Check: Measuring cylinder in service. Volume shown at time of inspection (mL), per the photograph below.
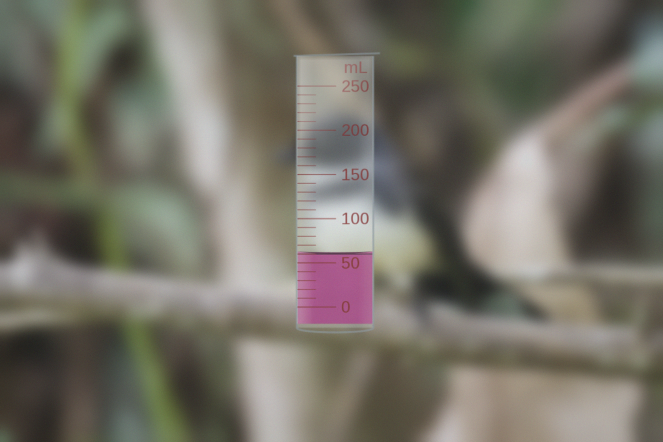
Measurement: 60 mL
